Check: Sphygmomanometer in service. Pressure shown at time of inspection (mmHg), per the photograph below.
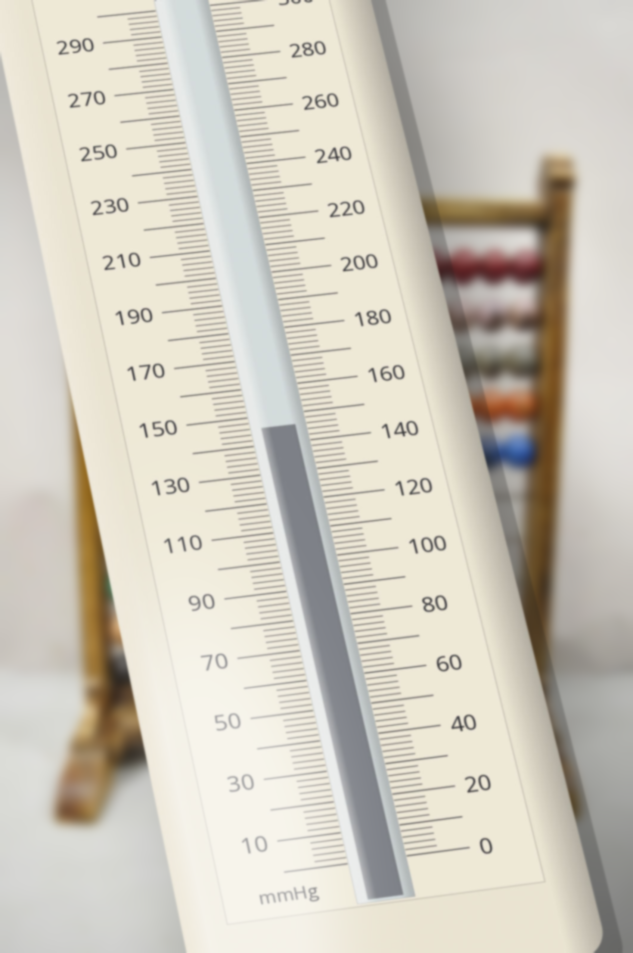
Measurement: 146 mmHg
